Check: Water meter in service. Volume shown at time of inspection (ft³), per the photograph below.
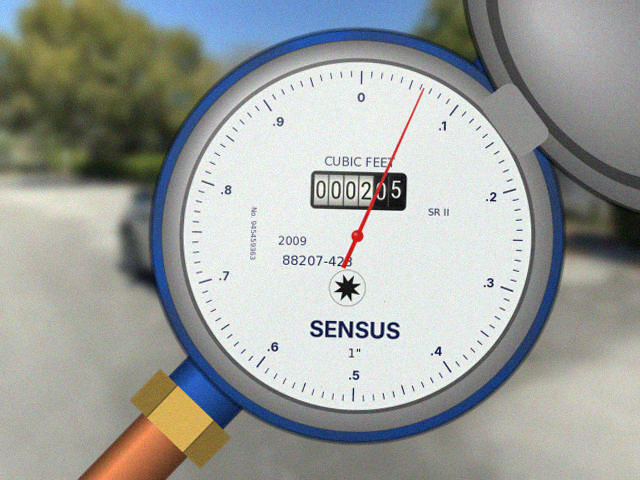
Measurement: 205.06 ft³
